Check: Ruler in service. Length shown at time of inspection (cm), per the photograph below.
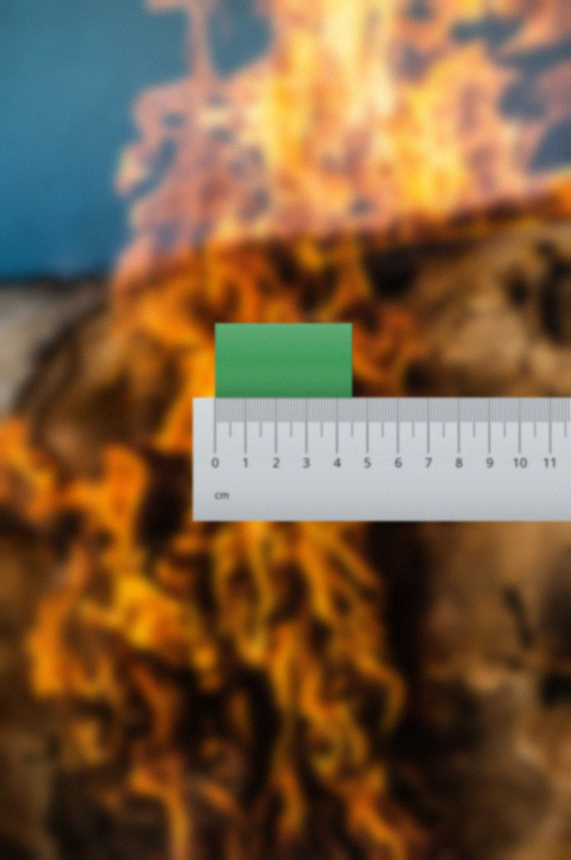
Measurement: 4.5 cm
